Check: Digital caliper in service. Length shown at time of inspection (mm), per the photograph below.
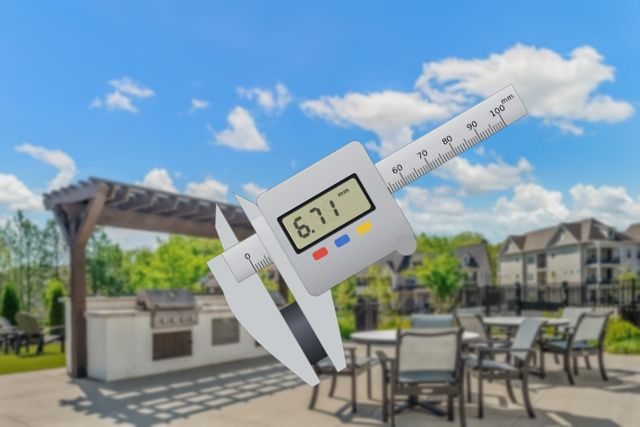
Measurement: 6.71 mm
